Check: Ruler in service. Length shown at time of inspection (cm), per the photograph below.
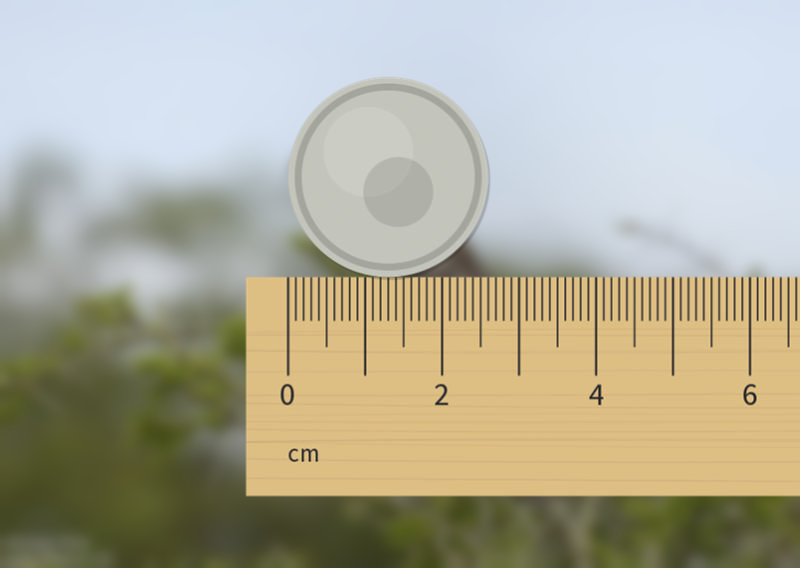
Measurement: 2.6 cm
